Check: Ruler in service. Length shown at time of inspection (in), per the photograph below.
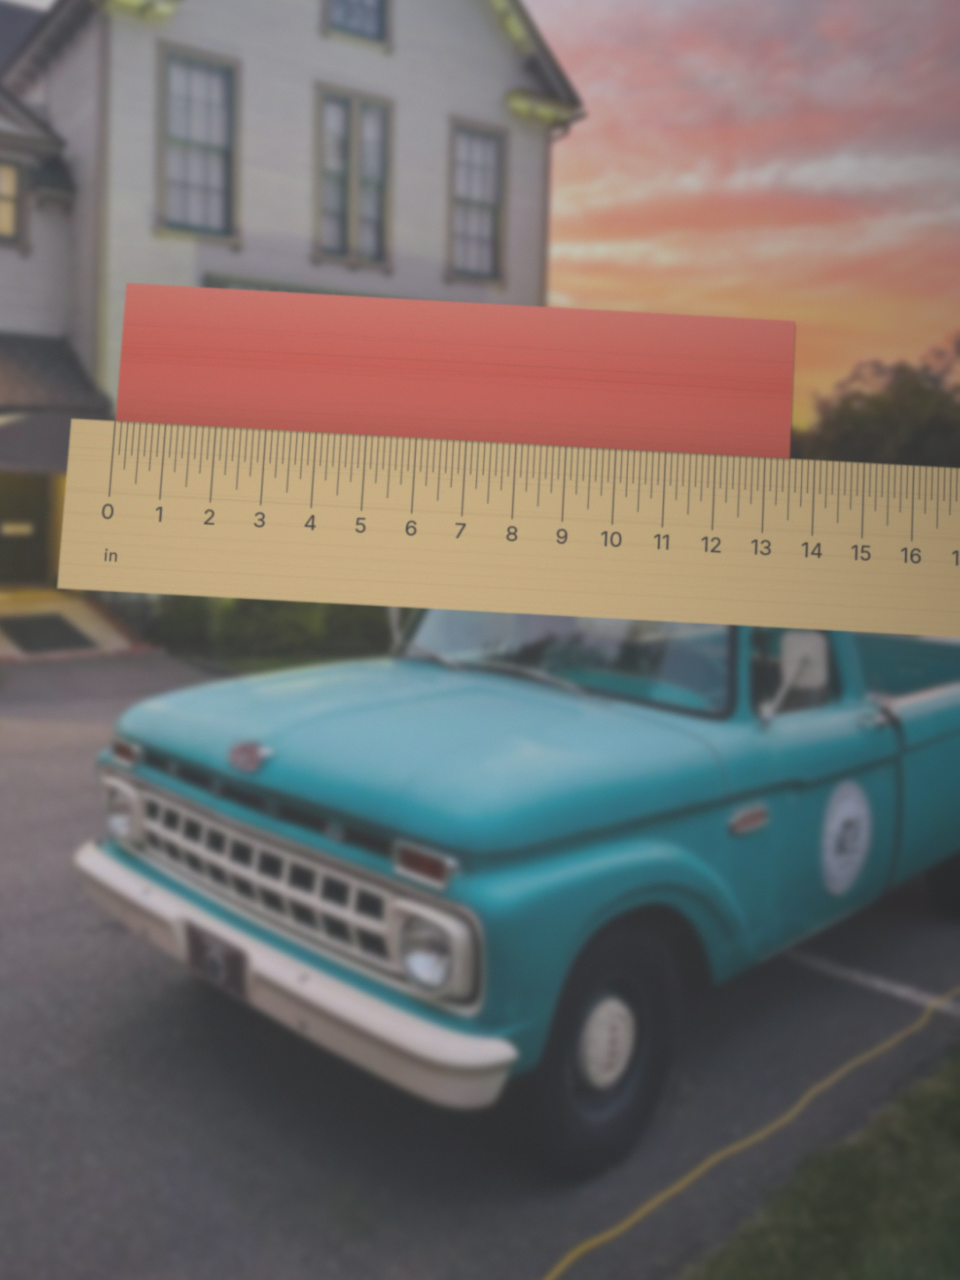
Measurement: 13.5 in
